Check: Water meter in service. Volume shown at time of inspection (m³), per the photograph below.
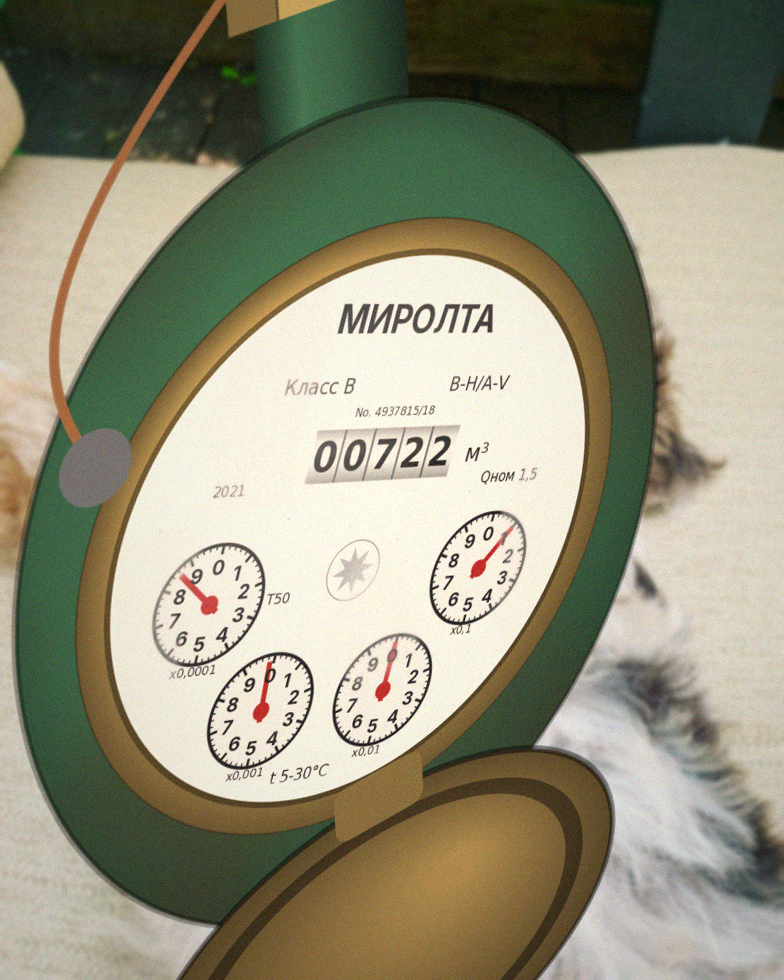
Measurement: 722.0998 m³
